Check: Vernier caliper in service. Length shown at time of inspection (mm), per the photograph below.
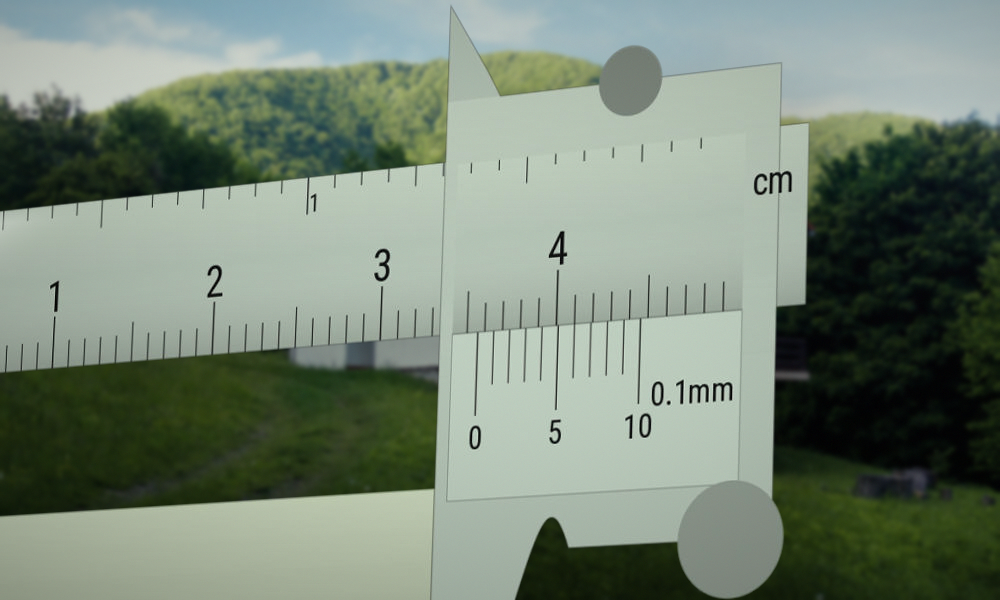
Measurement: 35.6 mm
